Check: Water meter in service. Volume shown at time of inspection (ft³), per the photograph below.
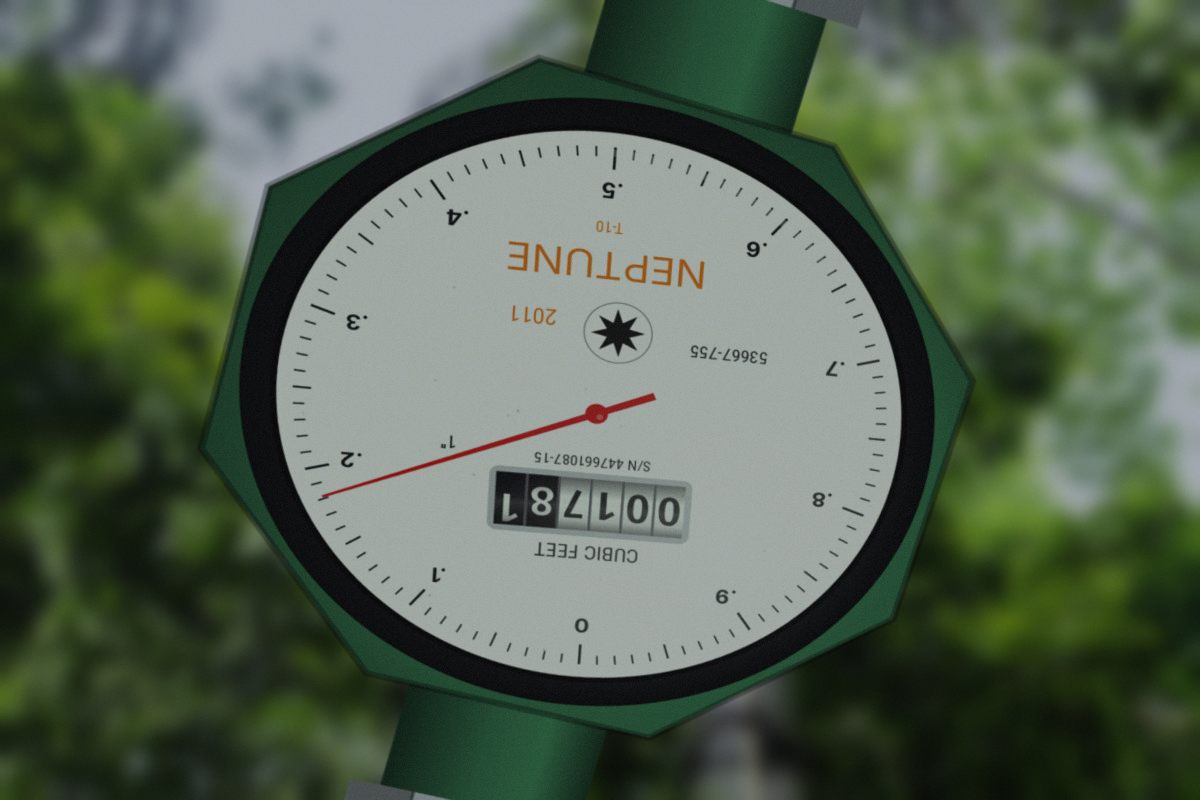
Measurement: 1781.18 ft³
